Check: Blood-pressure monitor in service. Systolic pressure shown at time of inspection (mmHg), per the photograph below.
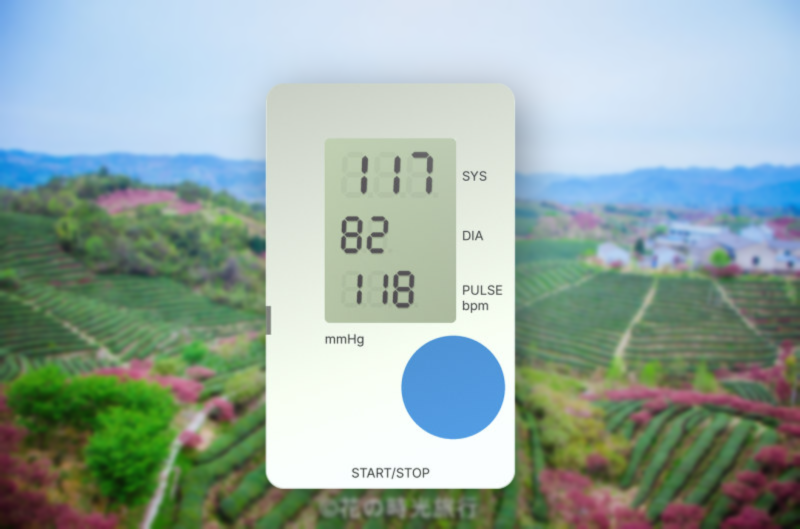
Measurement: 117 mmHg
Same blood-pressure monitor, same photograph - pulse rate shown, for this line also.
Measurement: 118 bpm
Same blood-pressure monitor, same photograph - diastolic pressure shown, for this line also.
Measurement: 82 mmHg
